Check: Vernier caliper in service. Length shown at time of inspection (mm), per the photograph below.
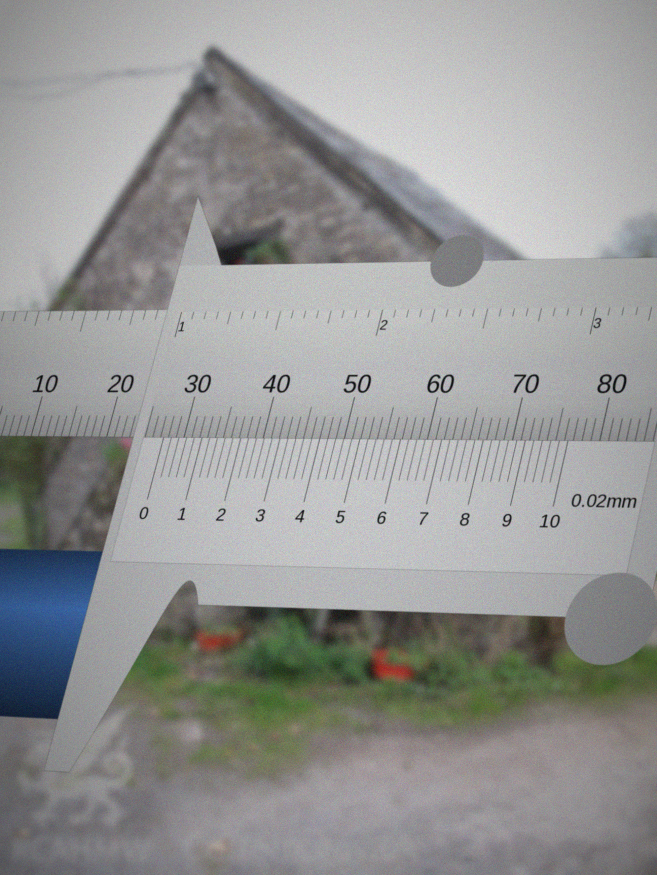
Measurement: 27.4 mm
